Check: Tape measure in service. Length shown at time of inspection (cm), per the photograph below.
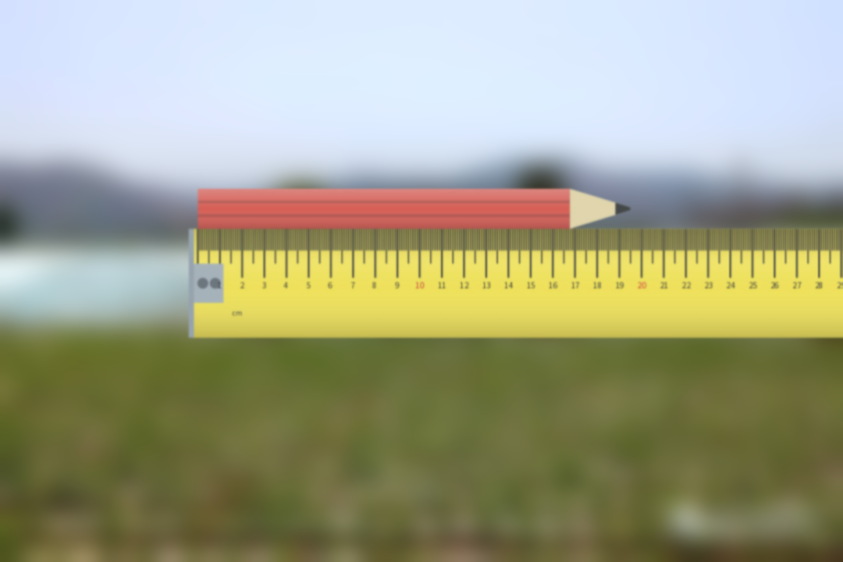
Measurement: 19.5 cm
